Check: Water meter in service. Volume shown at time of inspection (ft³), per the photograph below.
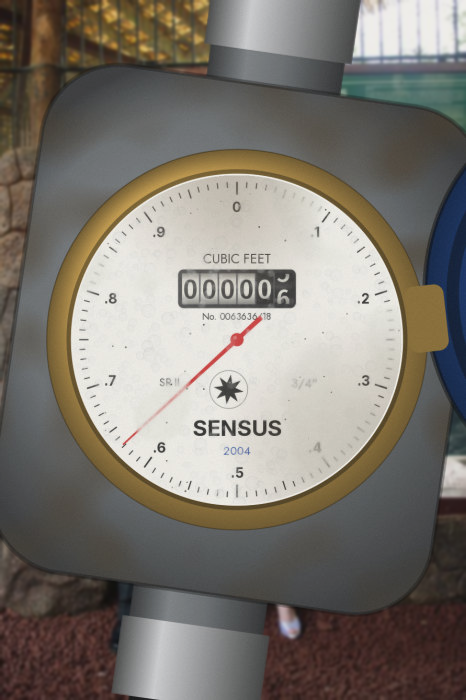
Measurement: 5.63 ft³
